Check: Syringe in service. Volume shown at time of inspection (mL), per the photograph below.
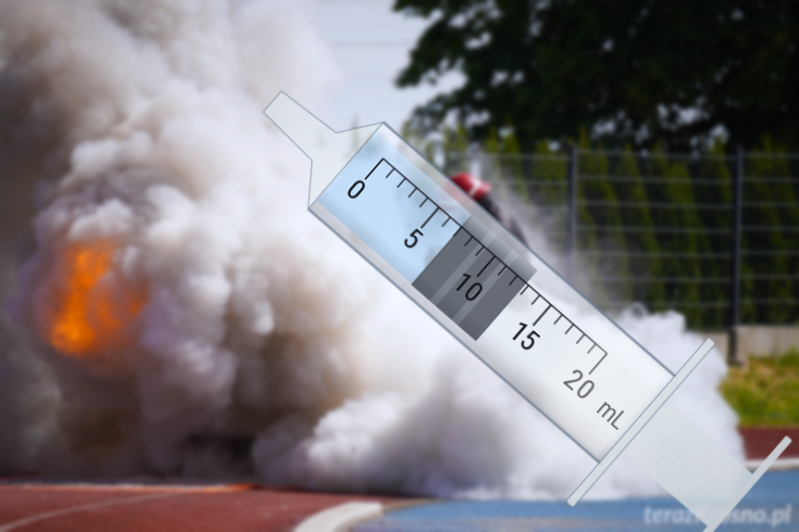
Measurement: 7 mL
